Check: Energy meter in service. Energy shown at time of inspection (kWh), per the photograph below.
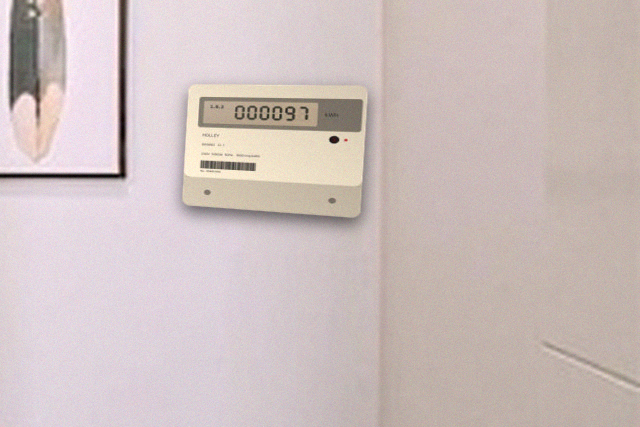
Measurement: 97 kWh
